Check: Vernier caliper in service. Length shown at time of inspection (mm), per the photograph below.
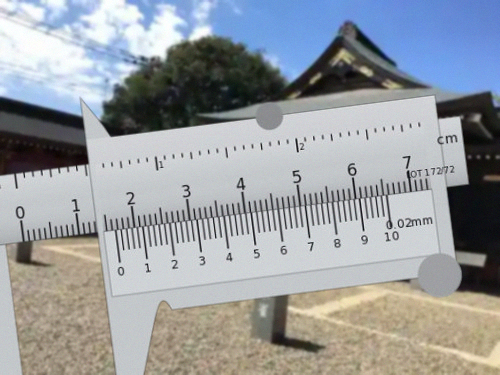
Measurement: 16.6 mm
